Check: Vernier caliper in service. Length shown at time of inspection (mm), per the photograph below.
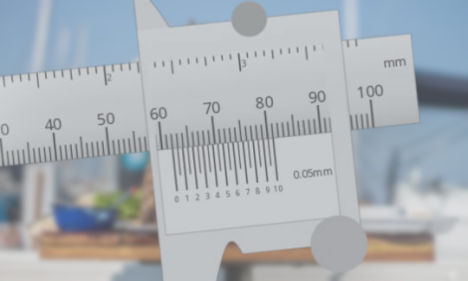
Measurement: 62.0 mm
